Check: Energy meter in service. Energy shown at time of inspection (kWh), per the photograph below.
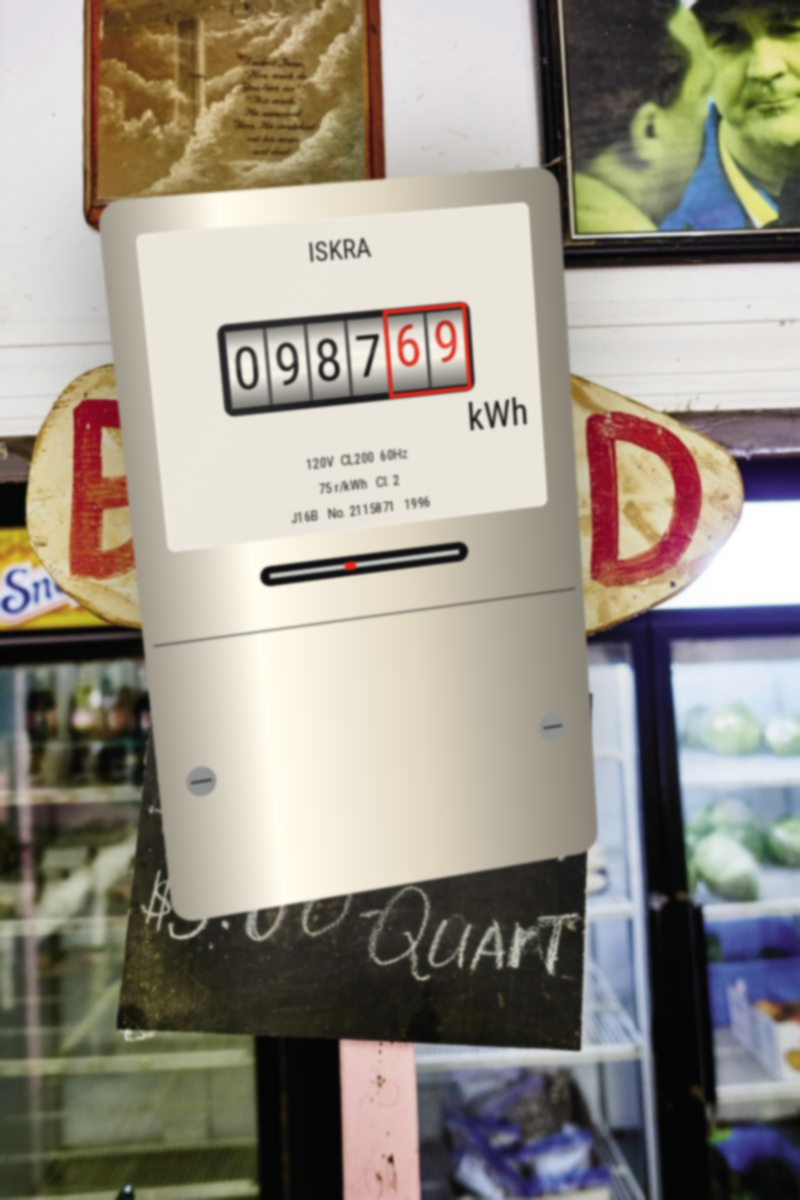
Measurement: 987.69 kWh
